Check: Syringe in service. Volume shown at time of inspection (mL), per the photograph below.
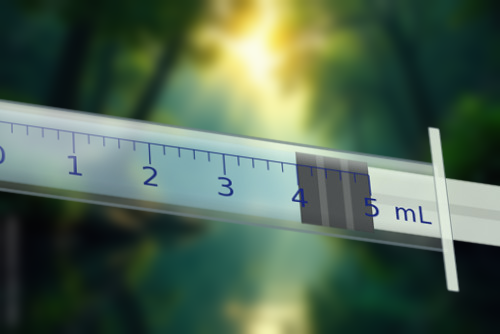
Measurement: 4 mL
